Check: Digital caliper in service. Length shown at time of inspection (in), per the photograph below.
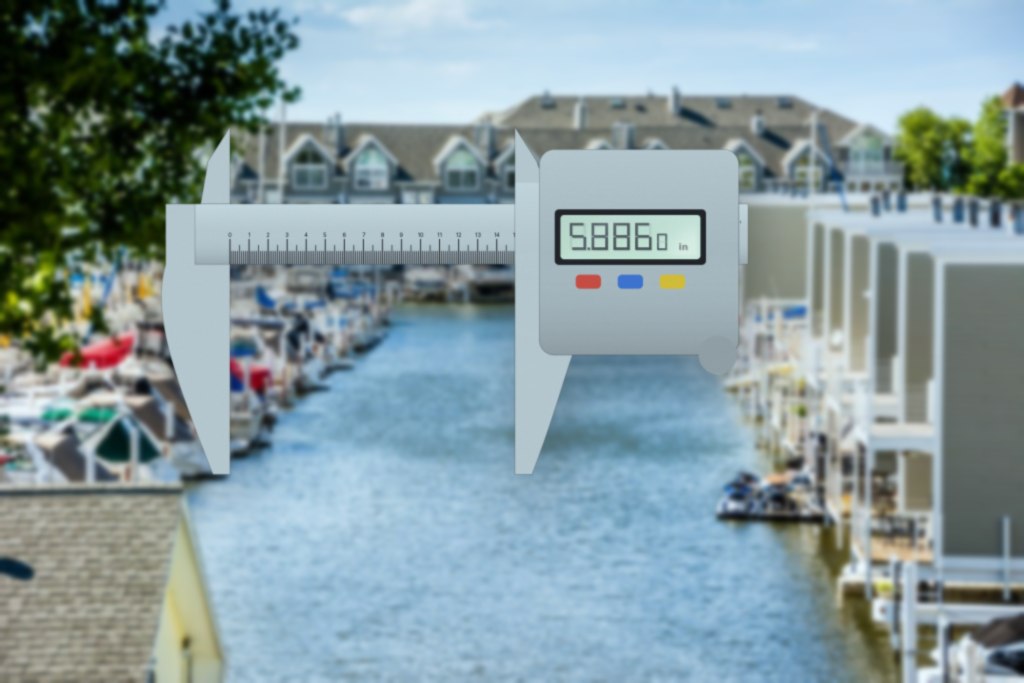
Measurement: 5.8860 in
